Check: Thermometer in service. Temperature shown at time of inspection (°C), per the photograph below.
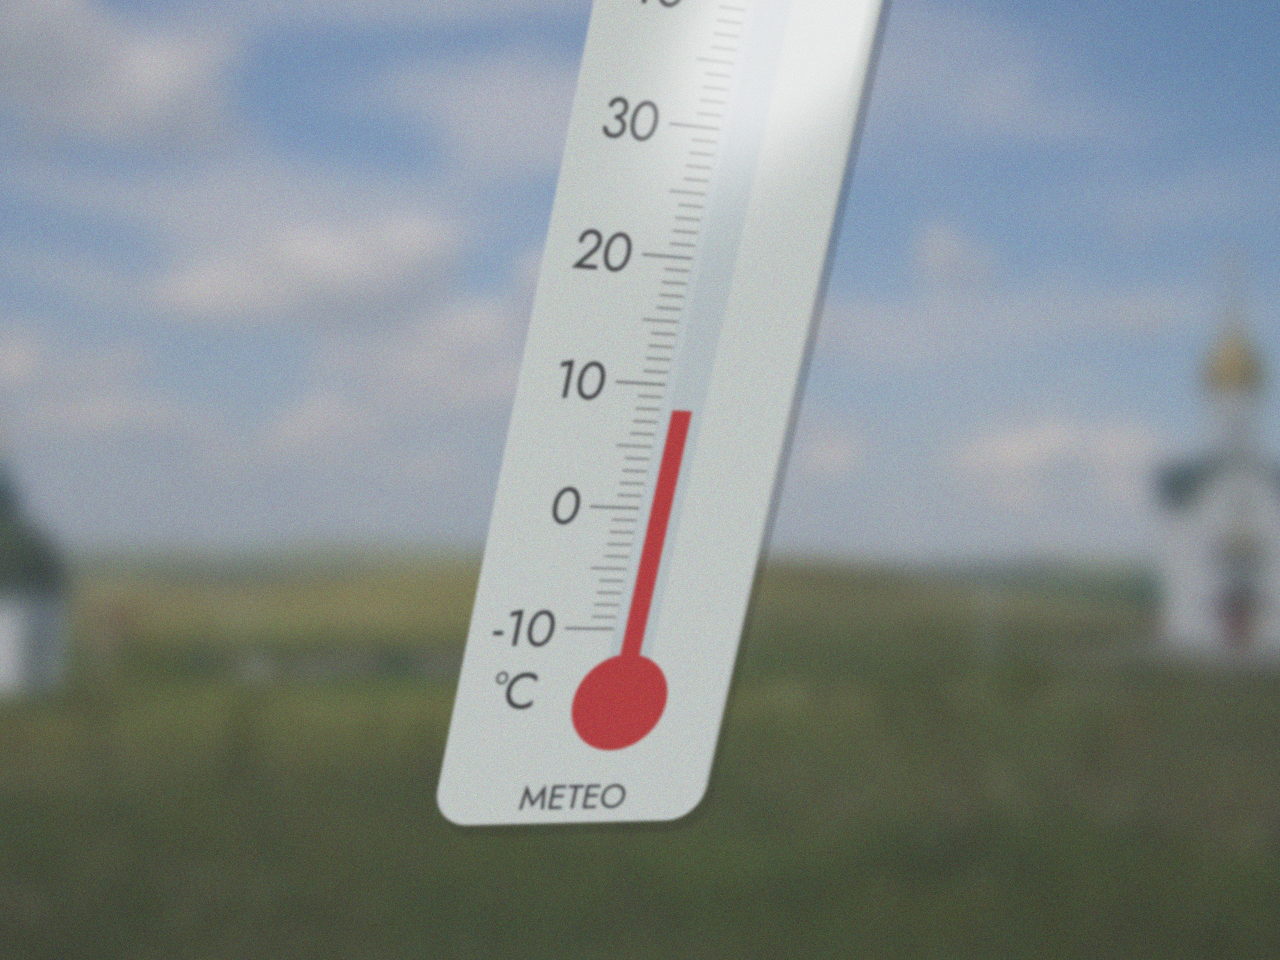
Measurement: 8 °C
